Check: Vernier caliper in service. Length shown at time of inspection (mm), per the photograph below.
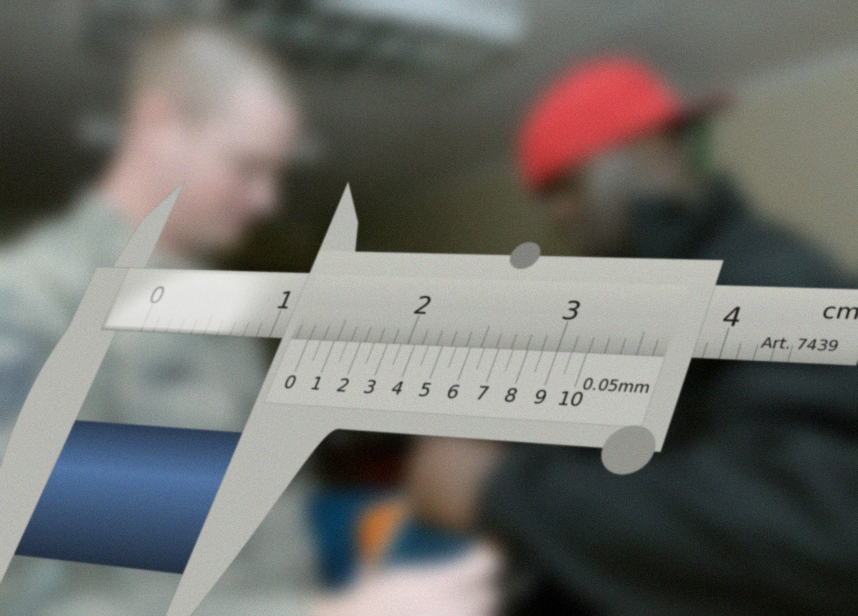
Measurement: 12.9 mm
